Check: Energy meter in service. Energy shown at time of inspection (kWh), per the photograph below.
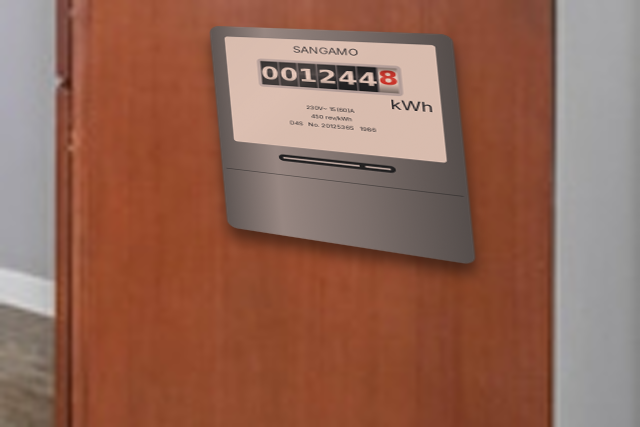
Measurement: 1244.8 kWh
